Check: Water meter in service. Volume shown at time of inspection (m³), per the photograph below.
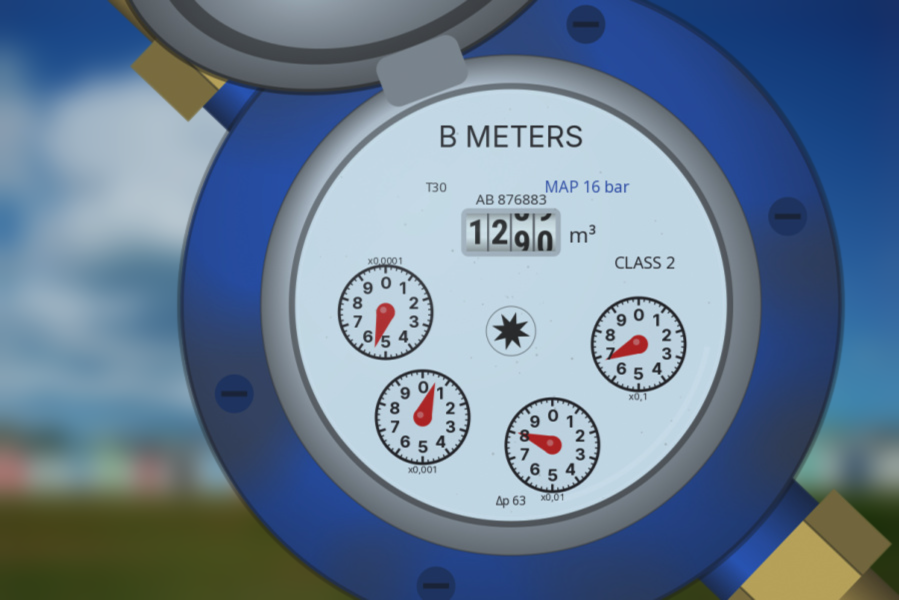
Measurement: 1289.6805 m³
